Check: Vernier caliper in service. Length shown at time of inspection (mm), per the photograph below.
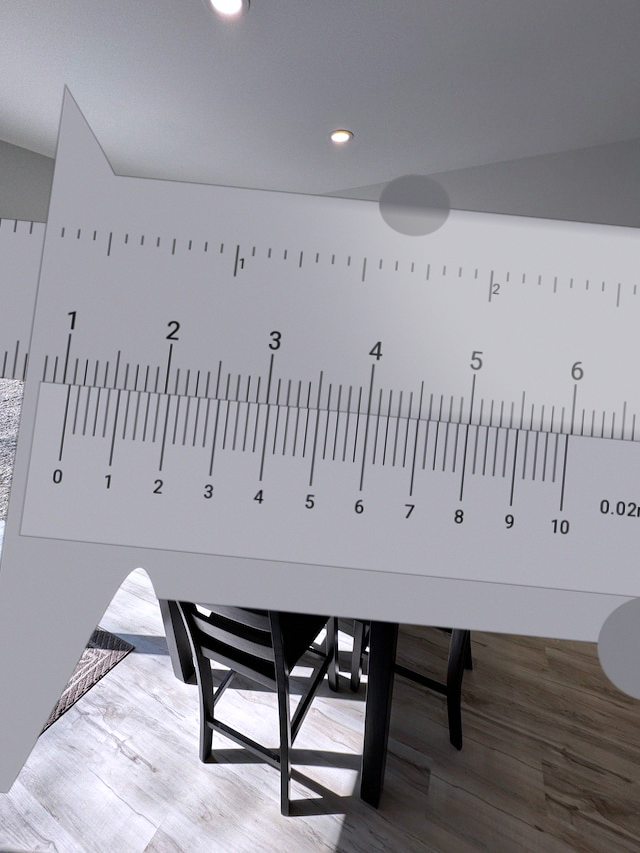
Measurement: 10.6 mm
